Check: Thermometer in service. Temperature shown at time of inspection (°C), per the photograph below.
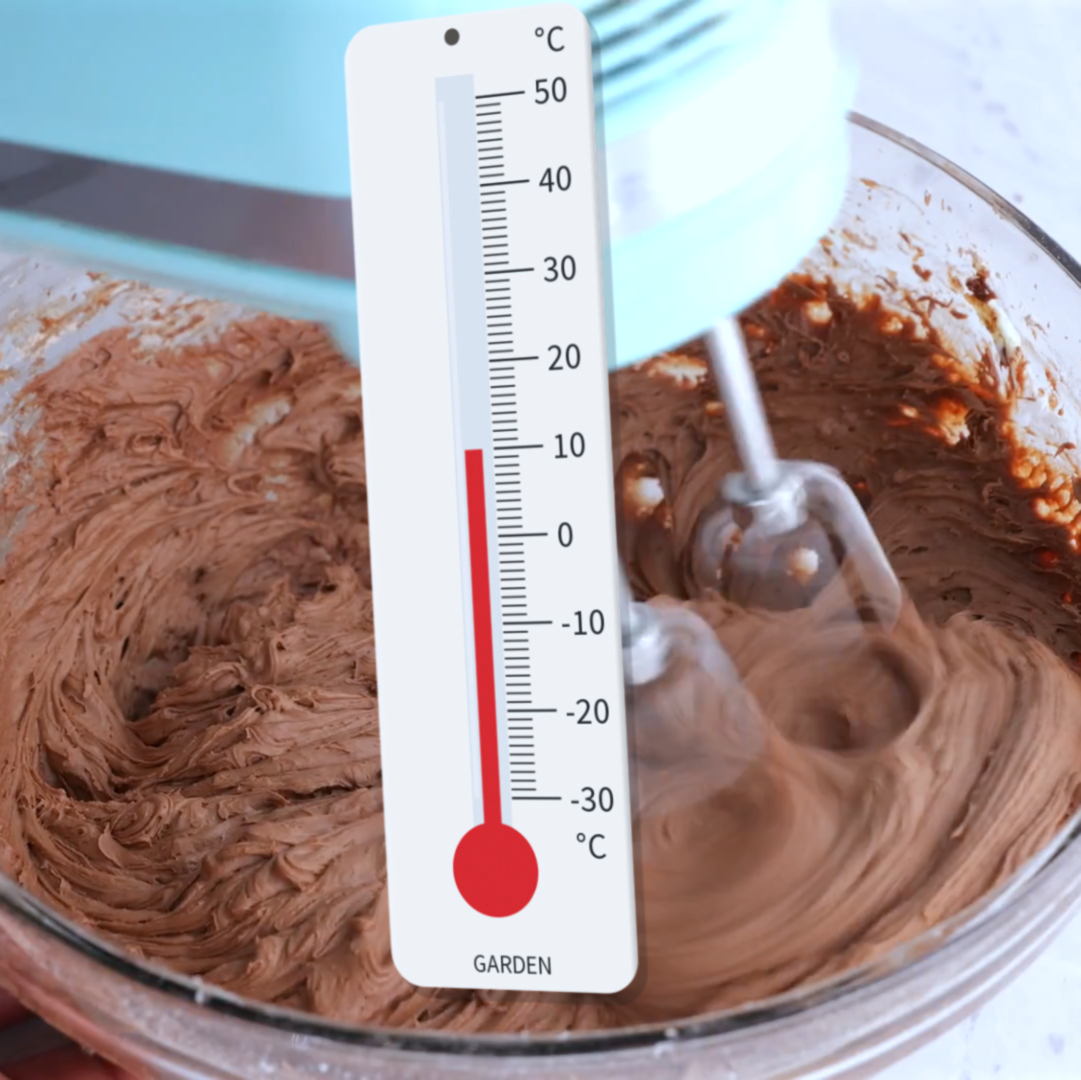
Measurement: 10 °C
